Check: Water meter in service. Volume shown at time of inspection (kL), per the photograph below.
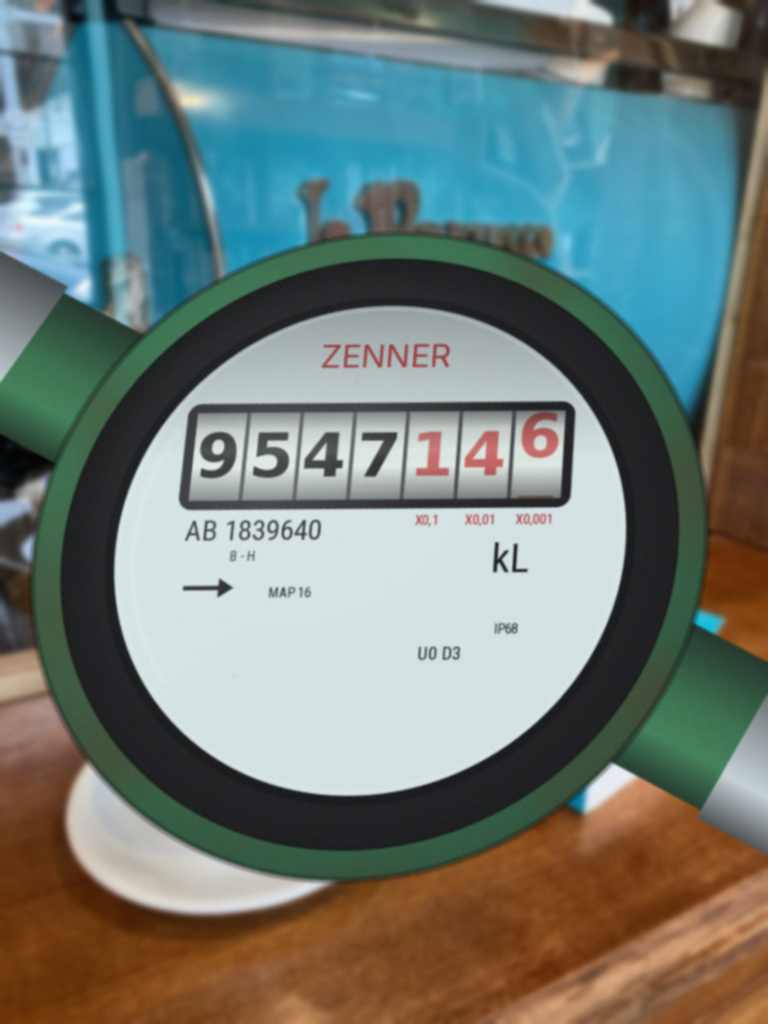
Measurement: 9547.146 kL
